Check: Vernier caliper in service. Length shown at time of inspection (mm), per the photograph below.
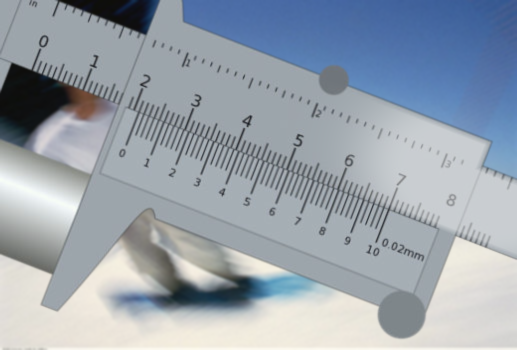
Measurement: 21.0 mm
